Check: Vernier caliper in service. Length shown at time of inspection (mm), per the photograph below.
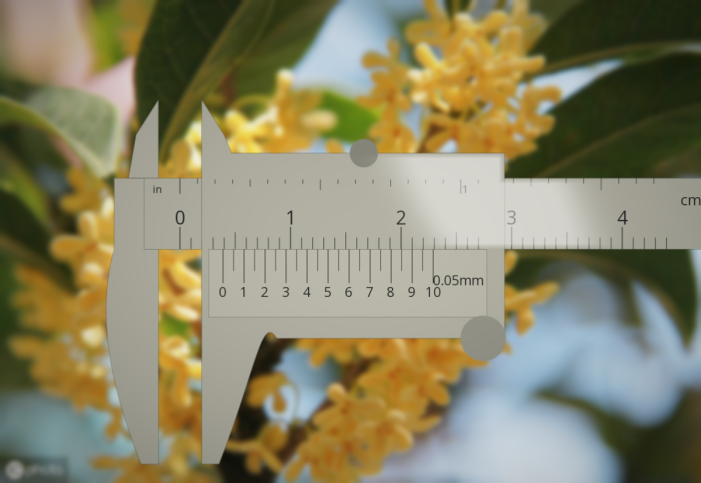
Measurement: 3.9 mm
